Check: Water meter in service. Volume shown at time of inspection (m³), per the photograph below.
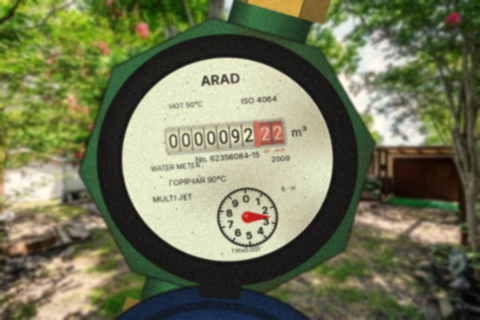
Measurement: 92.222 m³
